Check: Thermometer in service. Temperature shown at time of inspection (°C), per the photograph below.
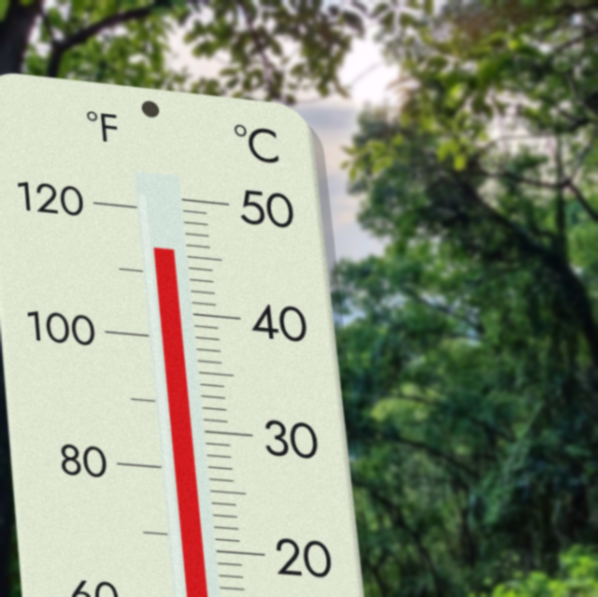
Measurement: 45.5 °C
